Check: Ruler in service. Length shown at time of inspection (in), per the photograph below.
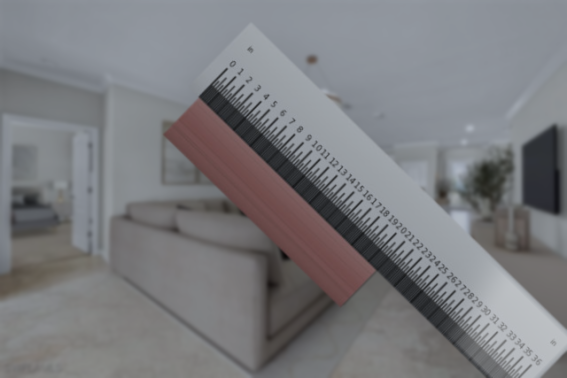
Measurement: 21 in
